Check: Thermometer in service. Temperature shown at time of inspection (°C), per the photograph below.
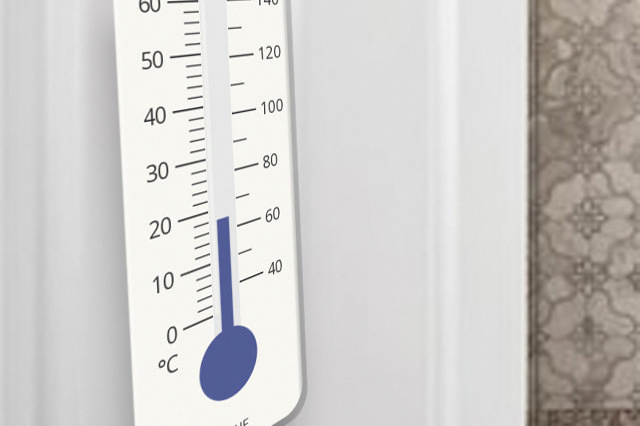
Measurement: 18 °C
